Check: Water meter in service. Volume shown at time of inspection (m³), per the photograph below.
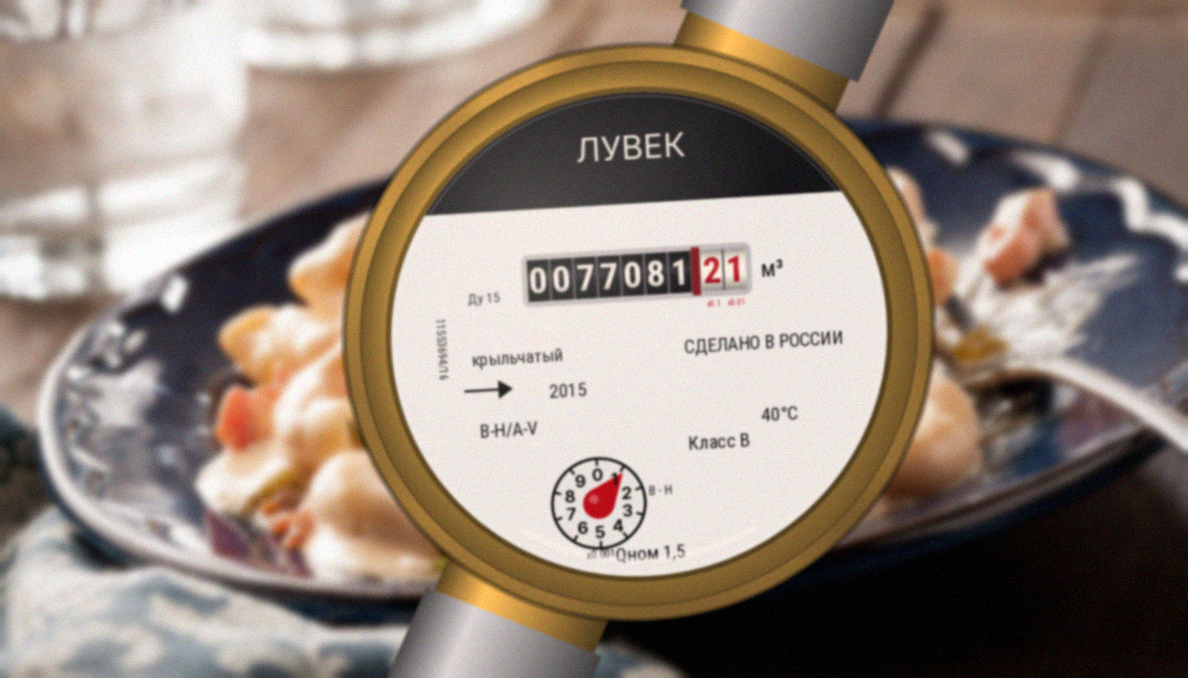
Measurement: 77081.211 m³
